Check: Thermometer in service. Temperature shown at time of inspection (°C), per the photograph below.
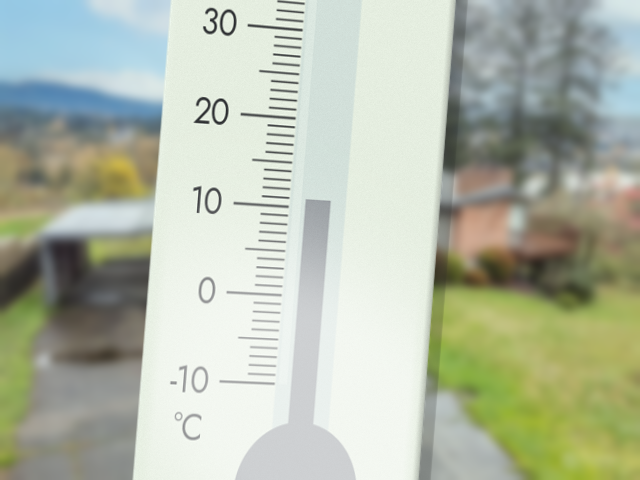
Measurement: 11 °C
